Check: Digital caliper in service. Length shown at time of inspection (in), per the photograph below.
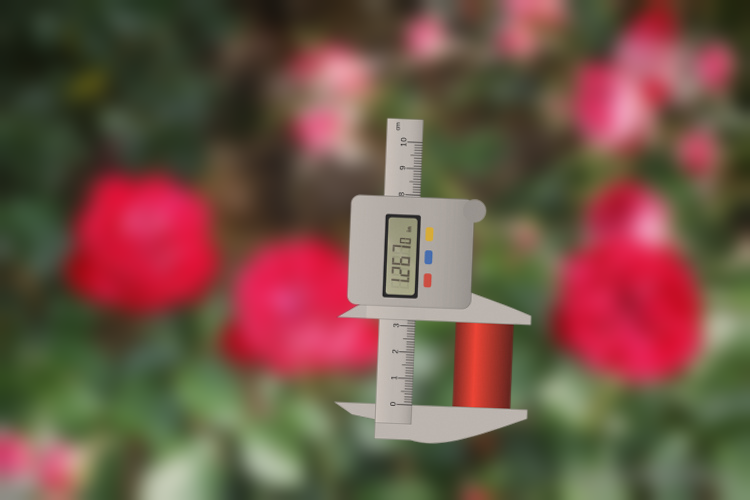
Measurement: 1.2670 in
